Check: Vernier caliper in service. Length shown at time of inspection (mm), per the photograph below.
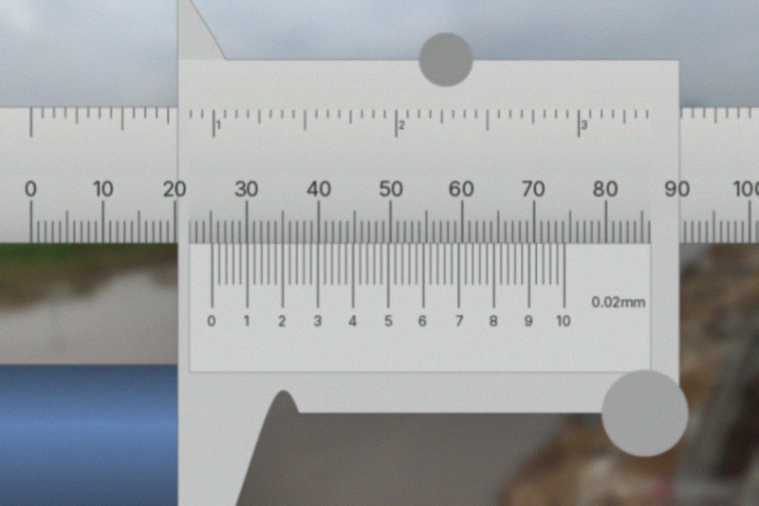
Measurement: 25.2 mm
